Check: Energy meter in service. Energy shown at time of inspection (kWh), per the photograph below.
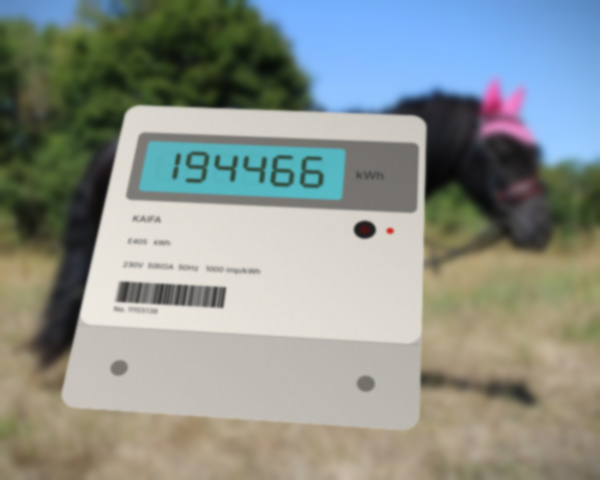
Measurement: 194466 kWh
